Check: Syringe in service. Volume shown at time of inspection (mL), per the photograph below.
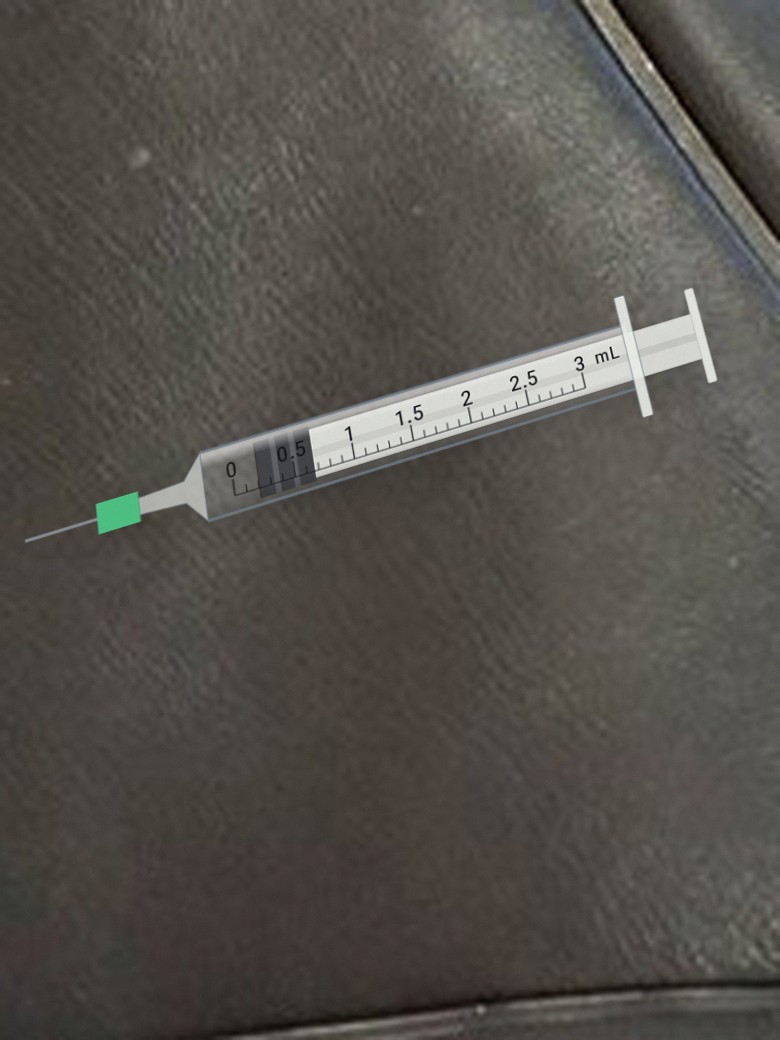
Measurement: 0.2 mL
